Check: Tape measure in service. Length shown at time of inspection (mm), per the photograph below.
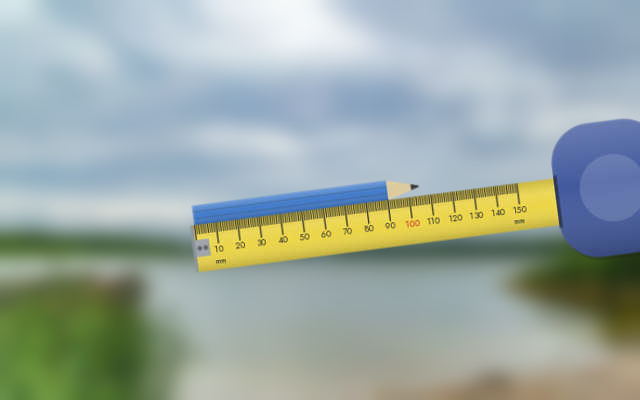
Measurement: 105 mm
